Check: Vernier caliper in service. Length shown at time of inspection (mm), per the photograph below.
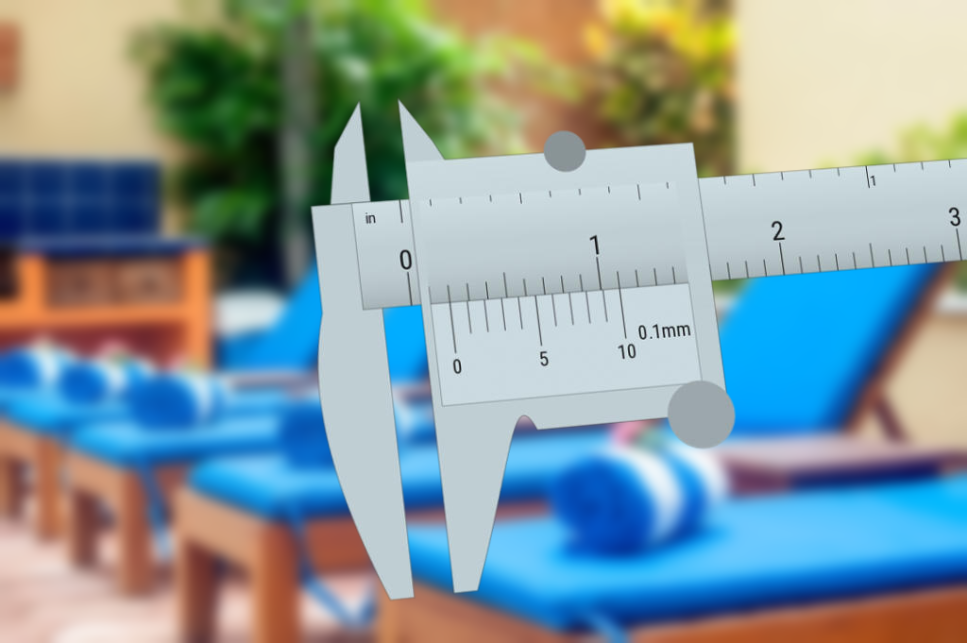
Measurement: 2.0 mm
